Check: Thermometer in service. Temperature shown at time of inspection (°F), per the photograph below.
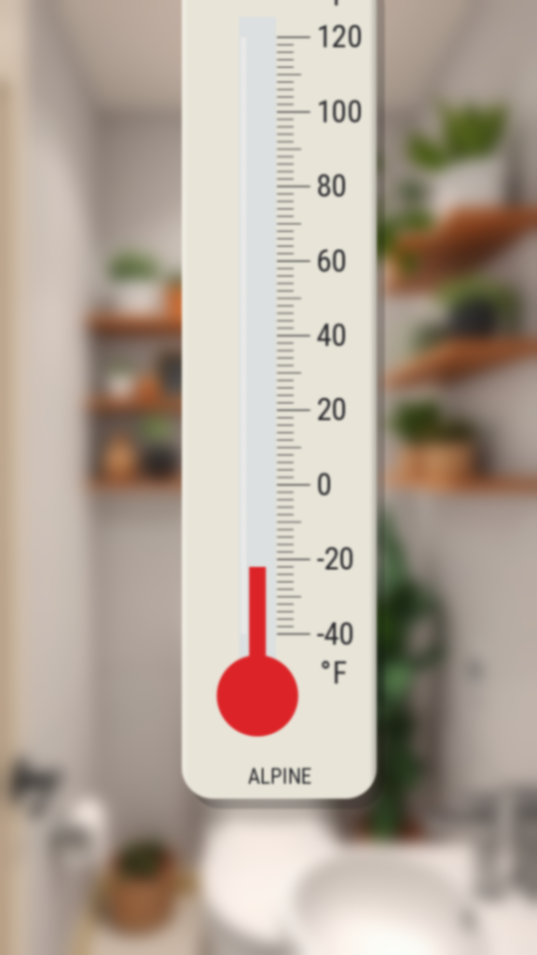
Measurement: -22 °F
